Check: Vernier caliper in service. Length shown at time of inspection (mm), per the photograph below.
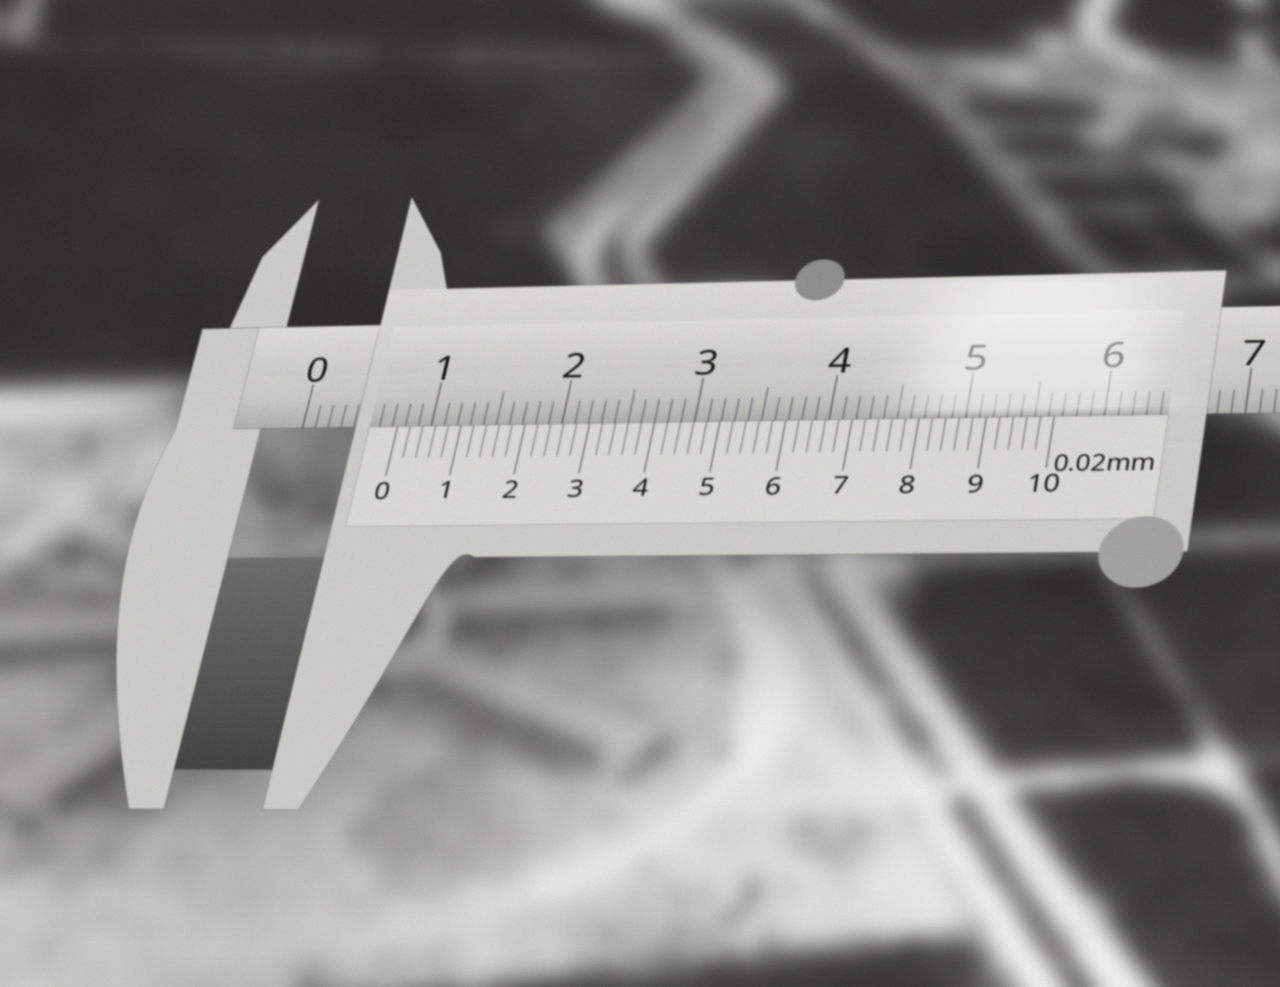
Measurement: 7.4 mm
